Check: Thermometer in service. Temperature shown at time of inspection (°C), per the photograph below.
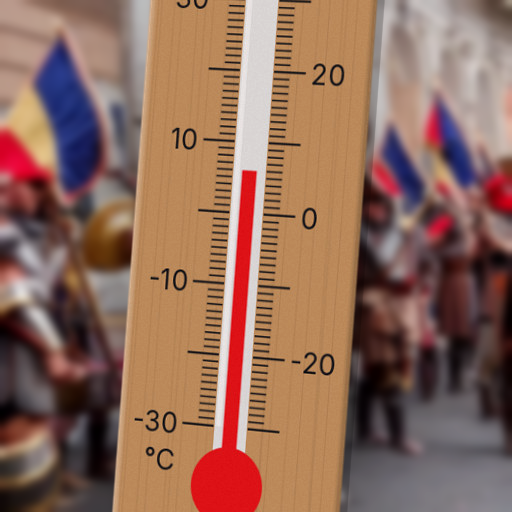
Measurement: 6 °C
